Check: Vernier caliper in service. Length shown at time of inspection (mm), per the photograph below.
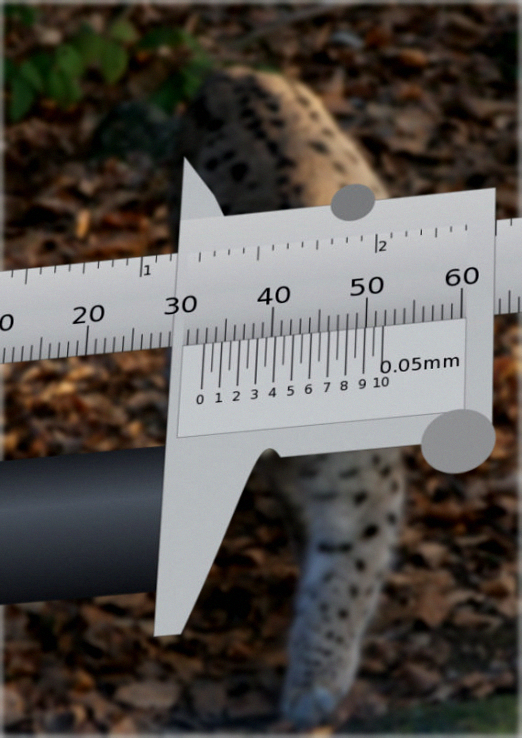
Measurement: 32.8 mm
